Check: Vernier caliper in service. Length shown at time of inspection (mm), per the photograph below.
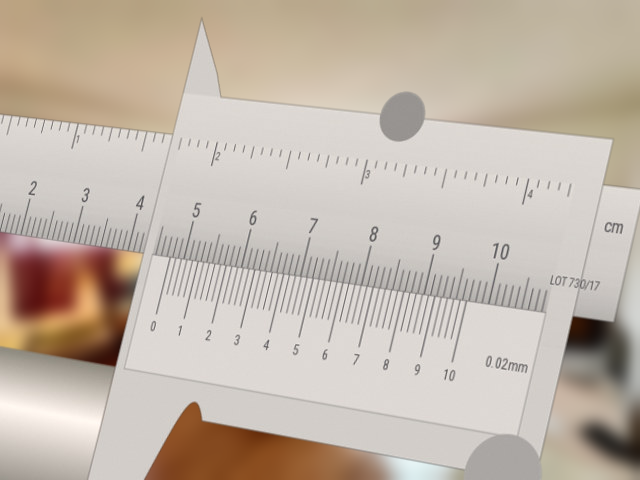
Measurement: 47.6 mm
